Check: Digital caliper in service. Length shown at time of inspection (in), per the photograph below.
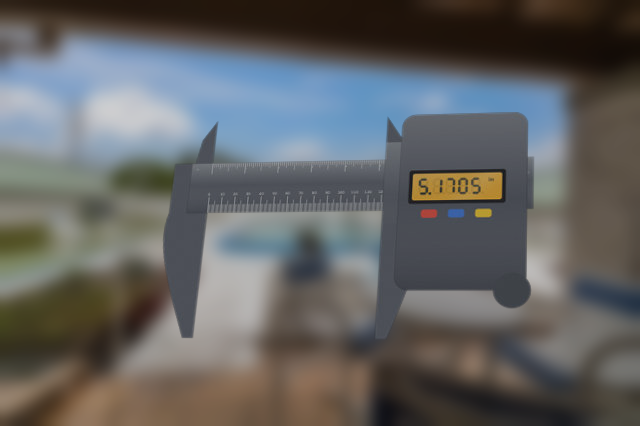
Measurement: 5.1705 in
